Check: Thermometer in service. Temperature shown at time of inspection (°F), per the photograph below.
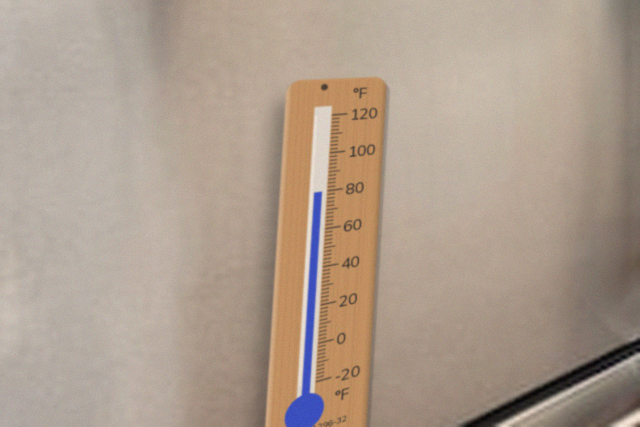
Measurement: 80 °F
